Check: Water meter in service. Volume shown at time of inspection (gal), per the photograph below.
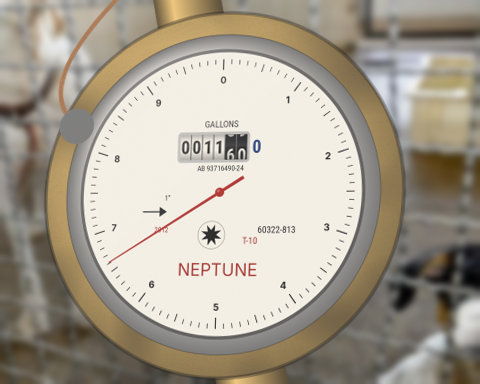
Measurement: 11596.6 gal
